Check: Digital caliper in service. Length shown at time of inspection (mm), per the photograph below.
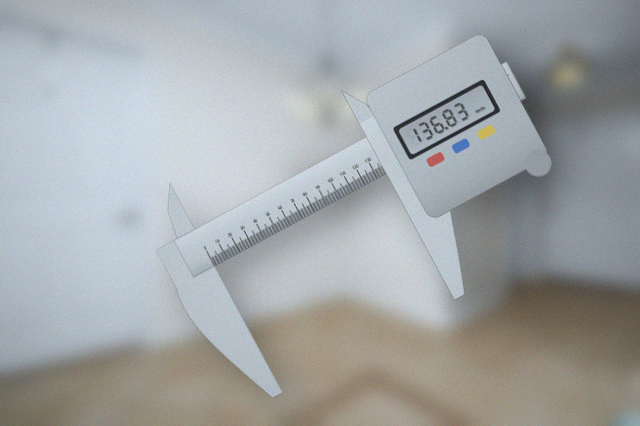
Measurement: 136.83 mm
